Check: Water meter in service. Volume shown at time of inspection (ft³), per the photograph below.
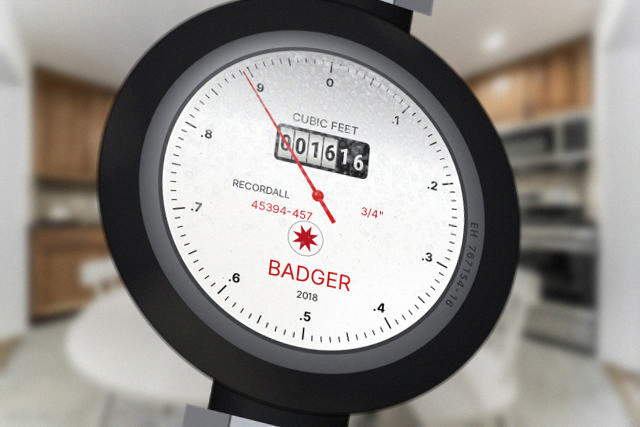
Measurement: 1615.89 ft³
